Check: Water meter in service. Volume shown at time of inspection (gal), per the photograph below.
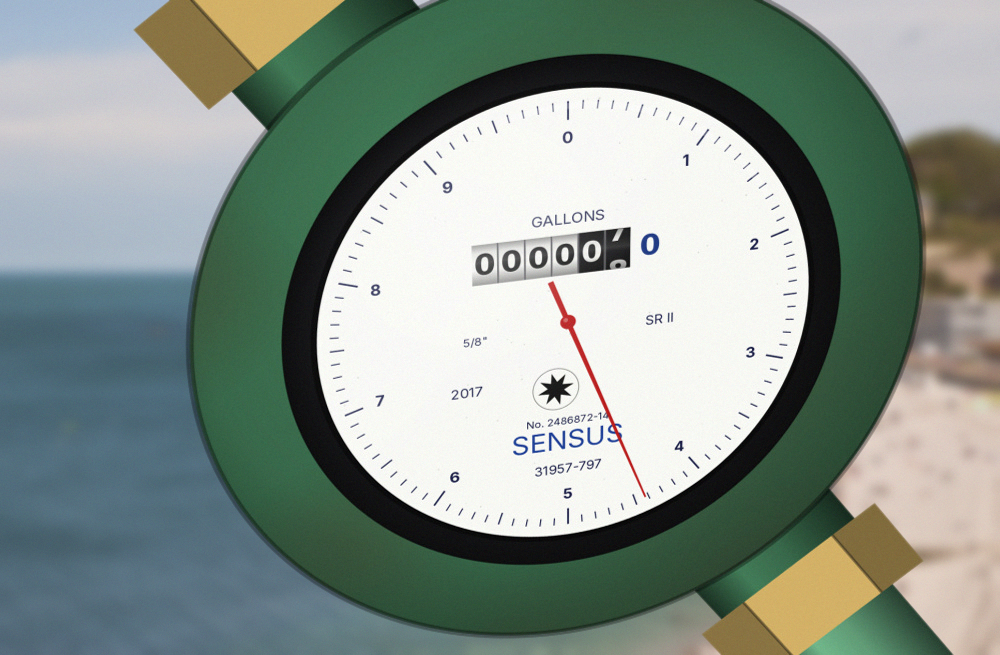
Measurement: 74.4 gal
